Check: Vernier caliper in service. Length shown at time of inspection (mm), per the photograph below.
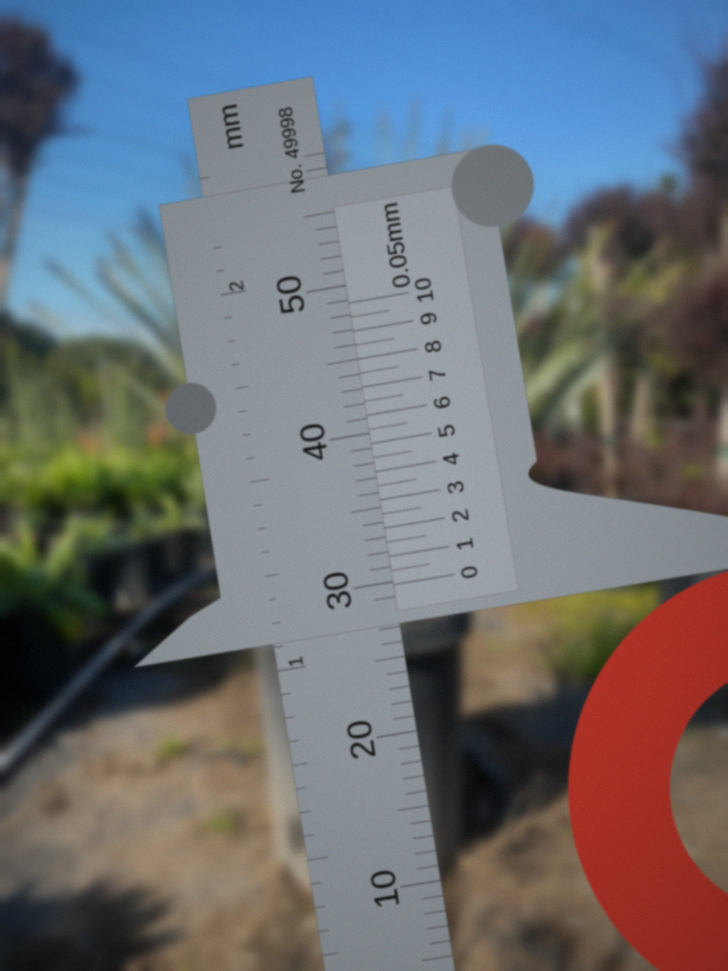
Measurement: 29.8 mm
